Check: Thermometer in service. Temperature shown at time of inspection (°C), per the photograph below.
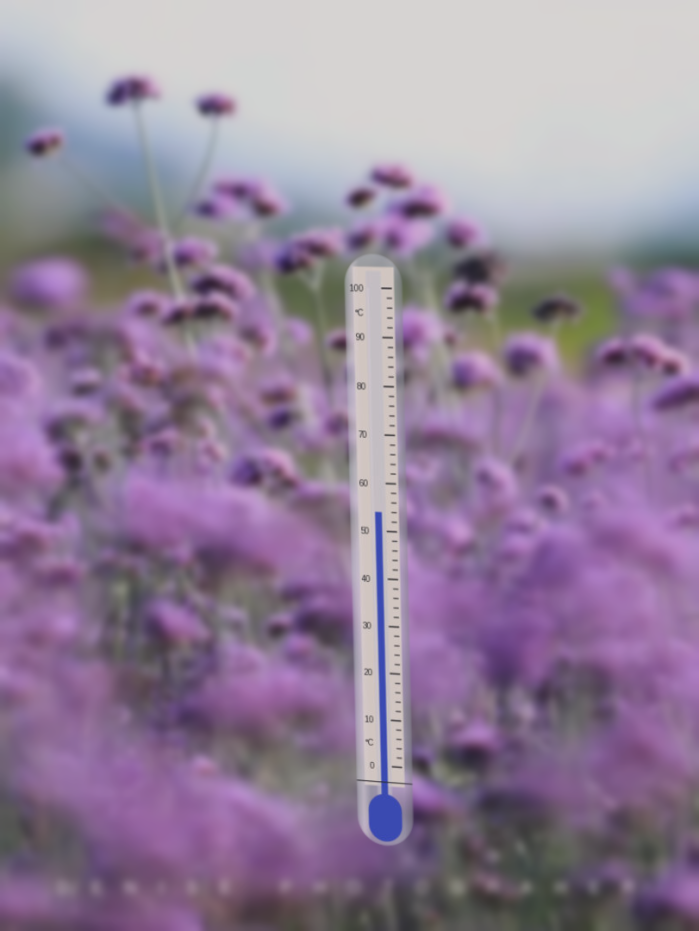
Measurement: 54 °C
